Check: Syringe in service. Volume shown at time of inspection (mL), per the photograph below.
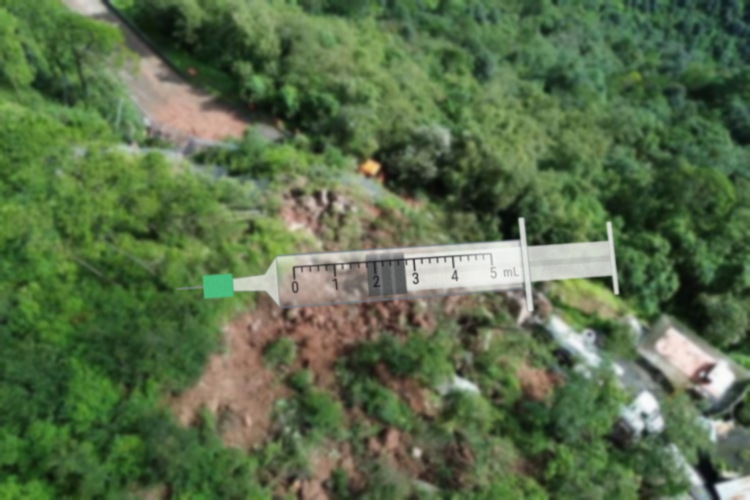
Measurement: 1.8 mL
